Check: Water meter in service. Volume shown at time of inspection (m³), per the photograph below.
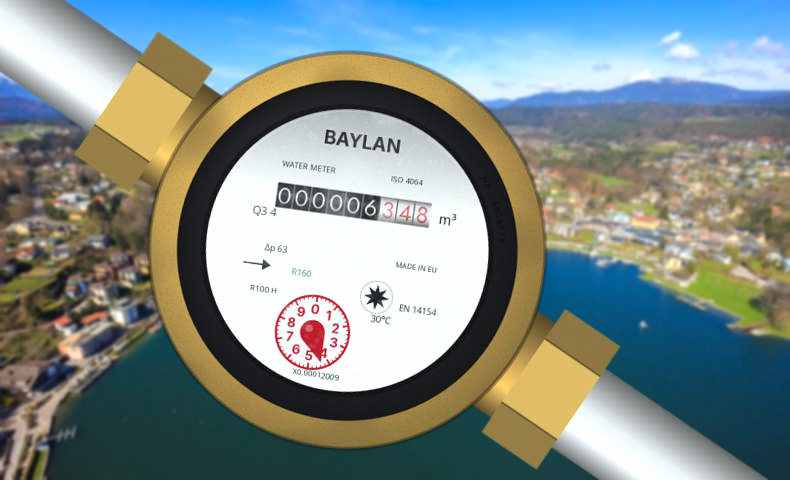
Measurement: 6.3484 m³
